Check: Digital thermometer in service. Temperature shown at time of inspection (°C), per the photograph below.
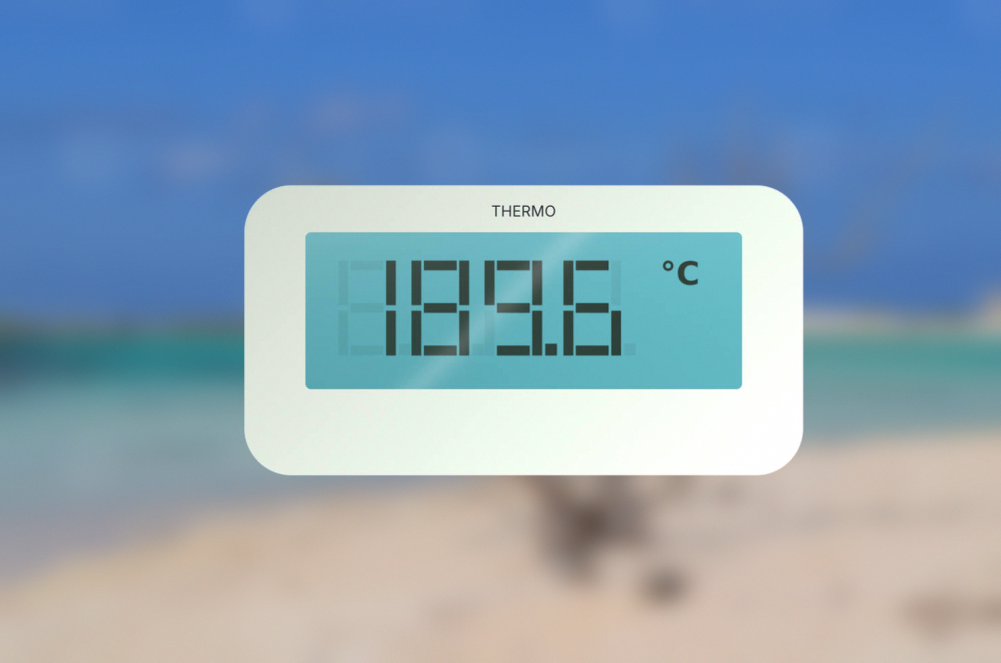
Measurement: 189.6 °C
